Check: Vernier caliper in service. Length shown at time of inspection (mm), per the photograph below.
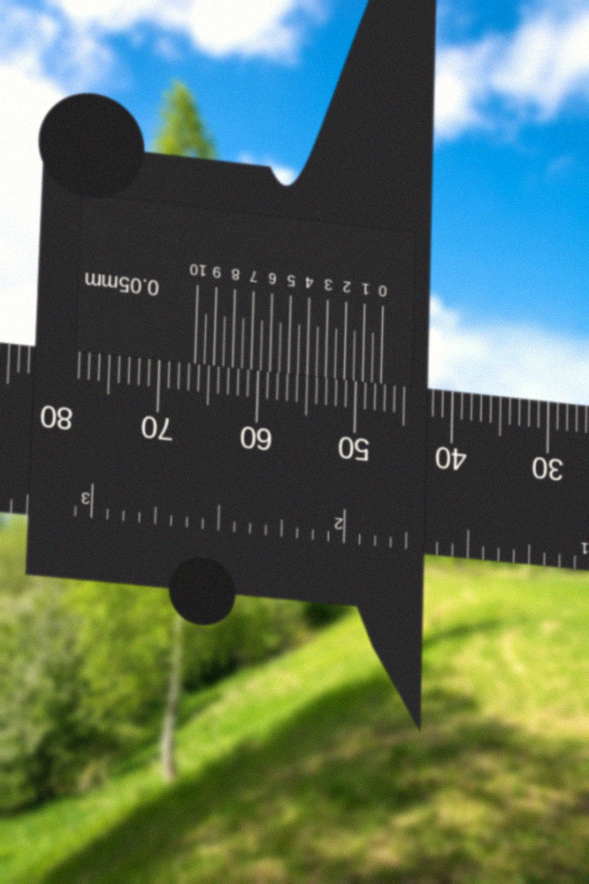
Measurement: 47.4 mm
